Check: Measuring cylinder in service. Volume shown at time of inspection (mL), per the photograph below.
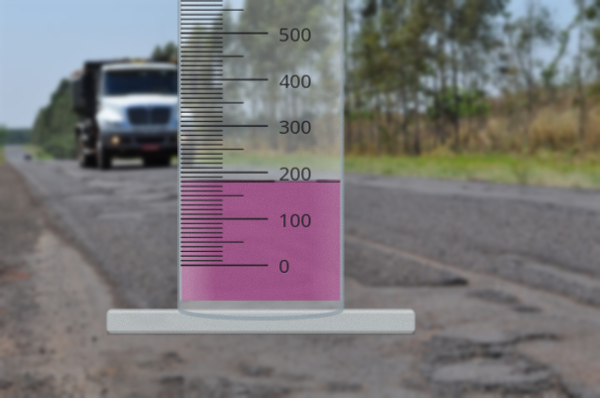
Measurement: 180 mL
